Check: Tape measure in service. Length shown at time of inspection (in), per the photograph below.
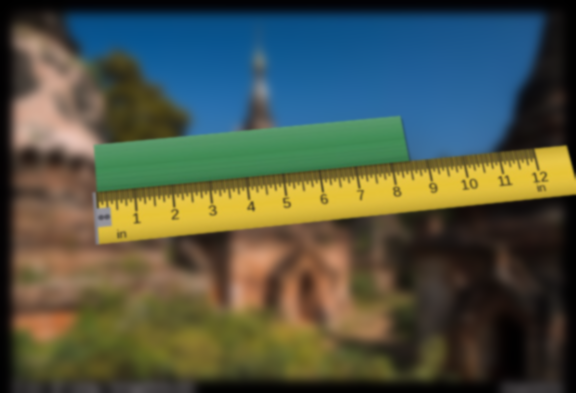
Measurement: 8.5 in
